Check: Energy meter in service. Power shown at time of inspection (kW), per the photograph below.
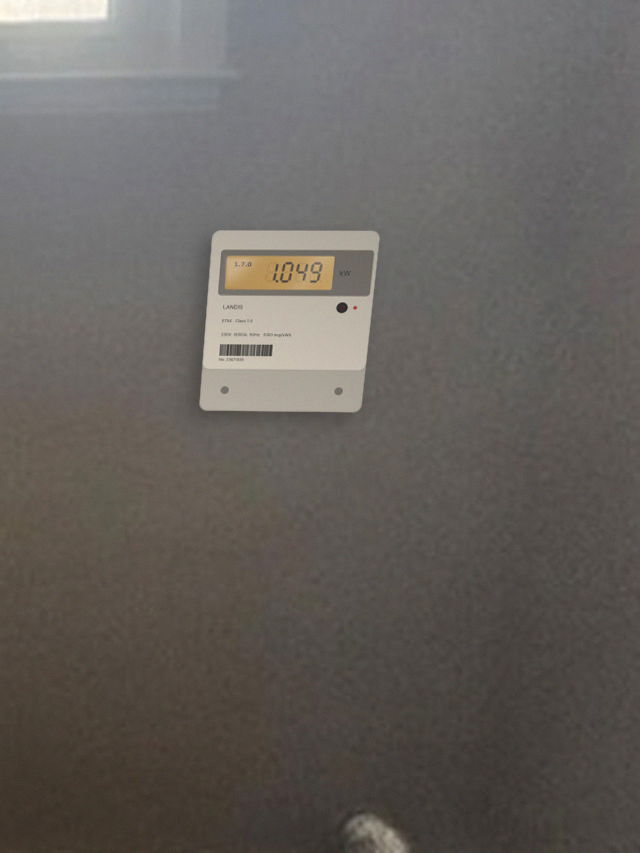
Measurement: 1.049 kW
